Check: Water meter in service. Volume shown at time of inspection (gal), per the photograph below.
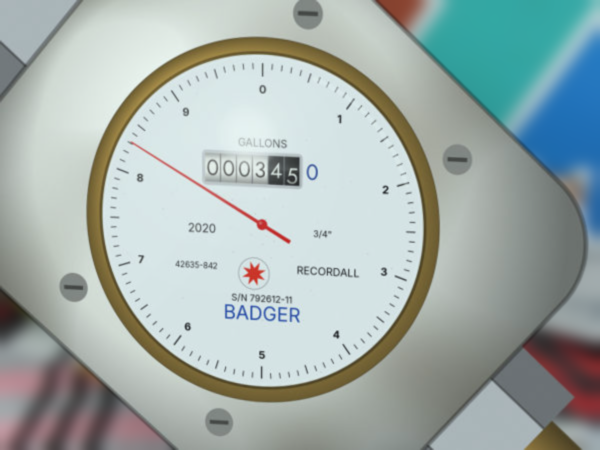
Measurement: 3448.3 gal
